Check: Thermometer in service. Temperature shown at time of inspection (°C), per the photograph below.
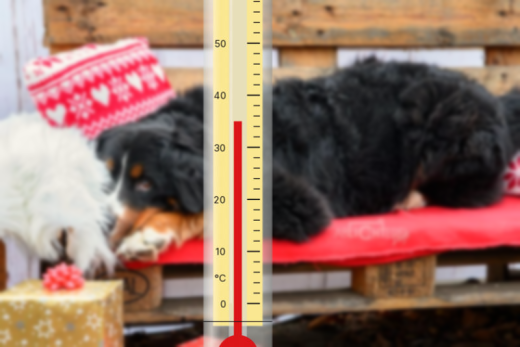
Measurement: 35 °C
